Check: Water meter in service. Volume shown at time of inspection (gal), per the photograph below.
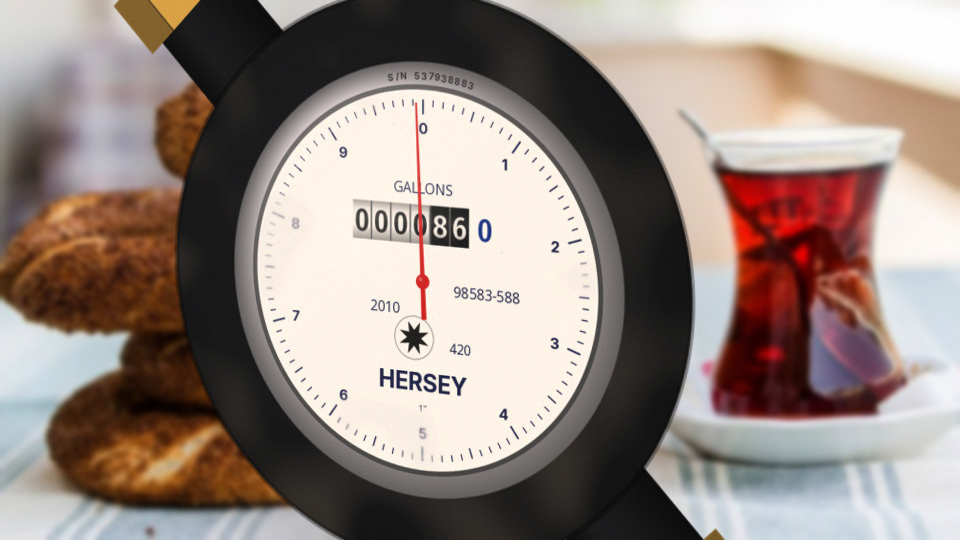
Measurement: 859.9 gal
